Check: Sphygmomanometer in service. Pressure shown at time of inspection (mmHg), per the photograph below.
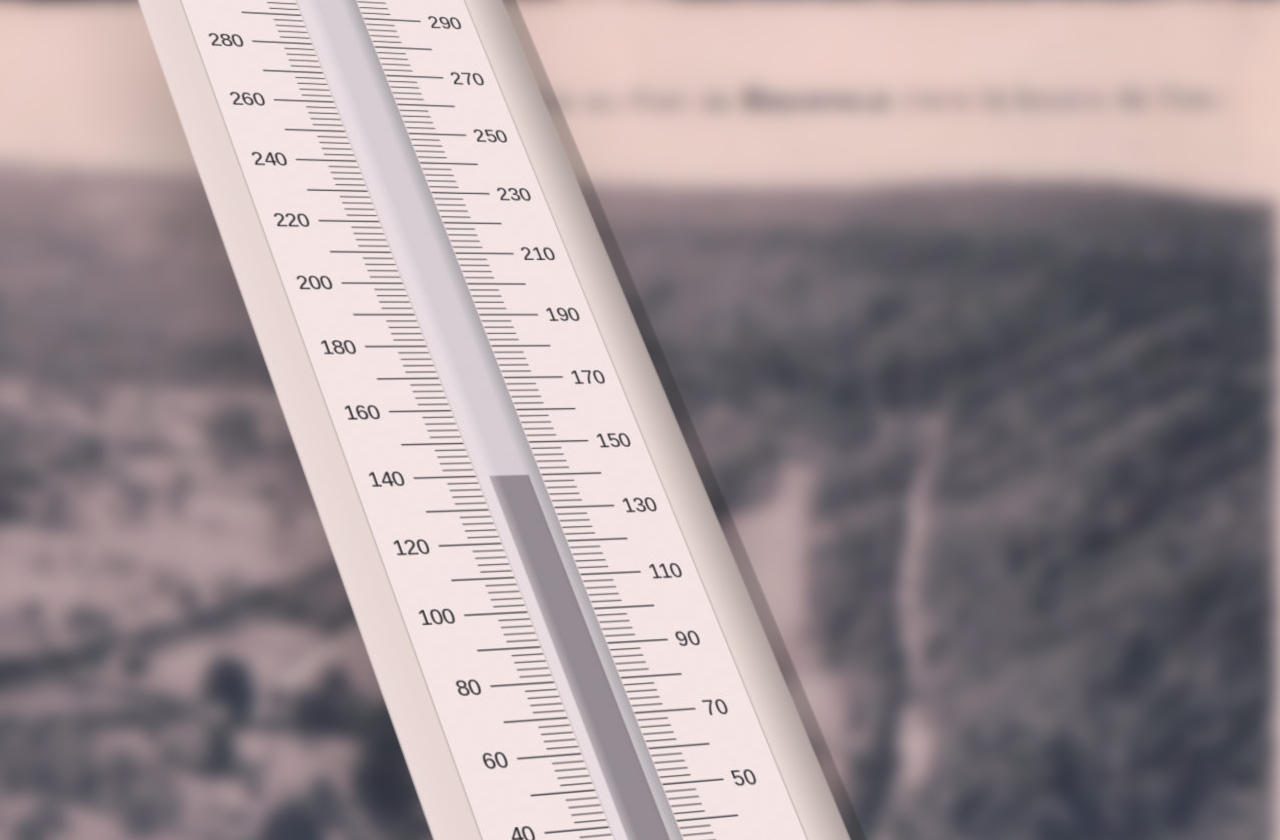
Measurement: 140 mmHg
